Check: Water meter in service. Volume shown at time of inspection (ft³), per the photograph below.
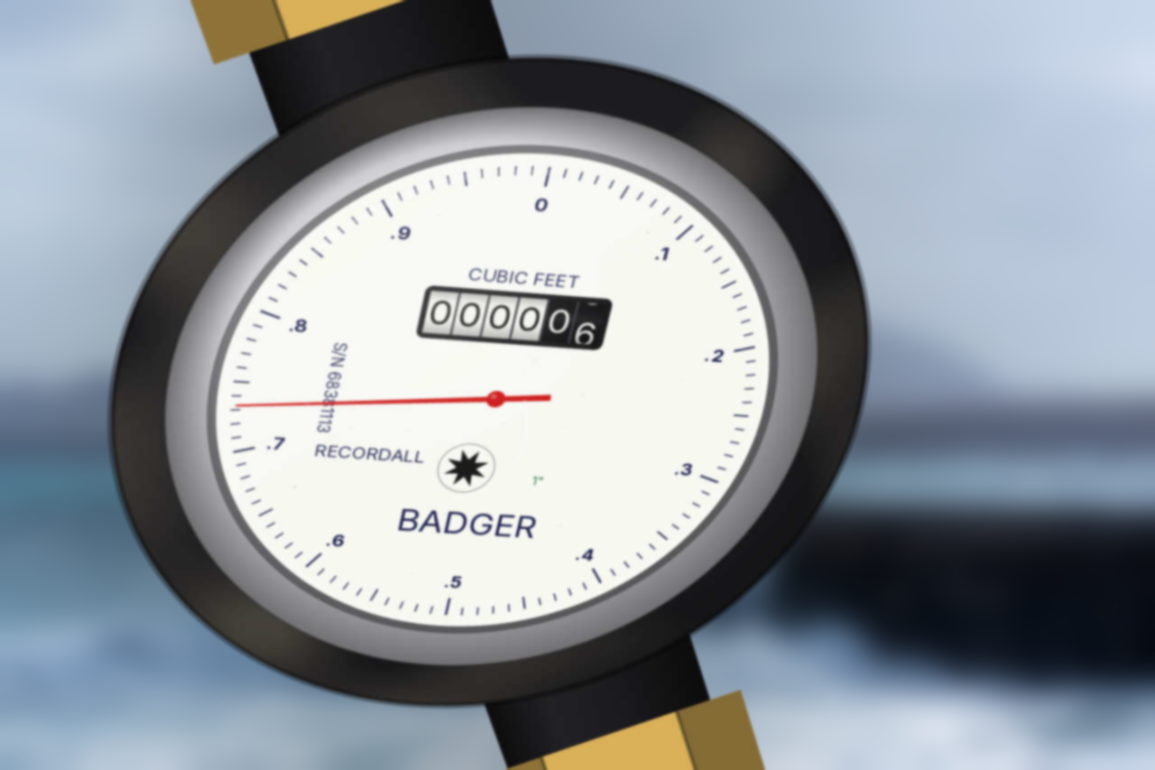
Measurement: 5.73 ft³
